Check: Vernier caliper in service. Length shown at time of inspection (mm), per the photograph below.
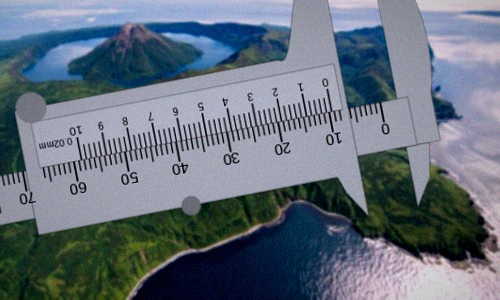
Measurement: 9.5 mm
